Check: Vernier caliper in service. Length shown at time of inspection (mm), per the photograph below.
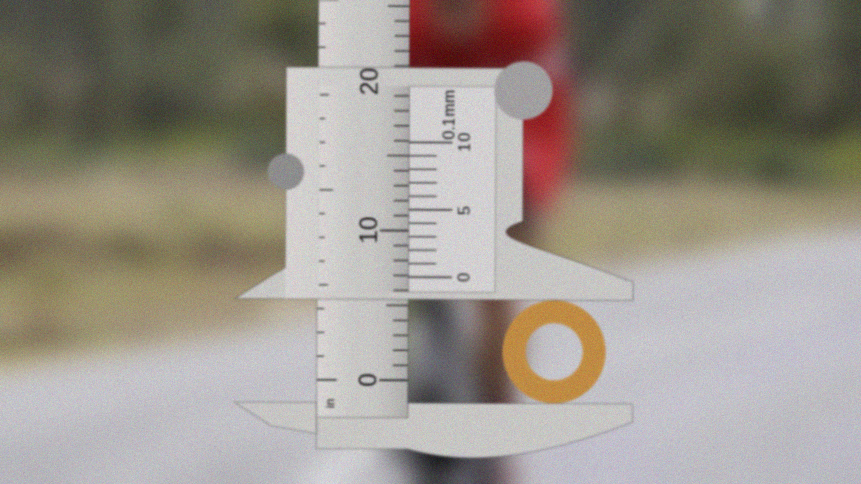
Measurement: 6.9 mm
